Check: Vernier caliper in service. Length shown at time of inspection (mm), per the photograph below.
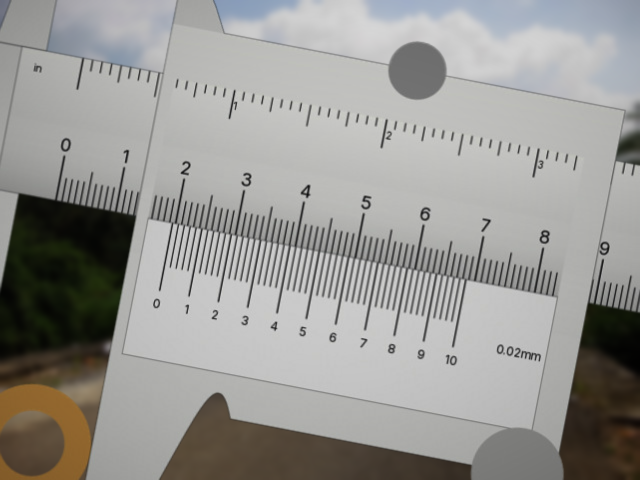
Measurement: 19.5 mm
